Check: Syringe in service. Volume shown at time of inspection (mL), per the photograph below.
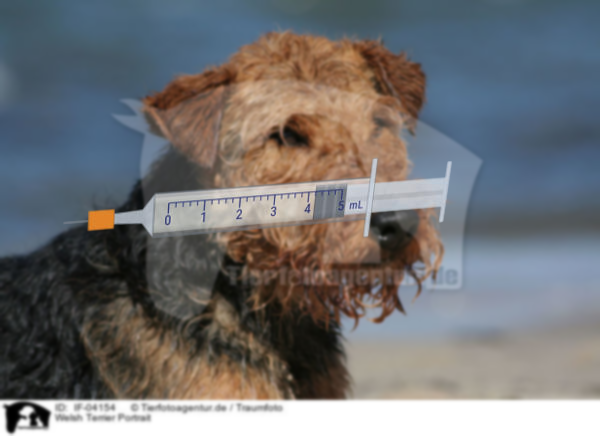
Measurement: 4.2 mL
